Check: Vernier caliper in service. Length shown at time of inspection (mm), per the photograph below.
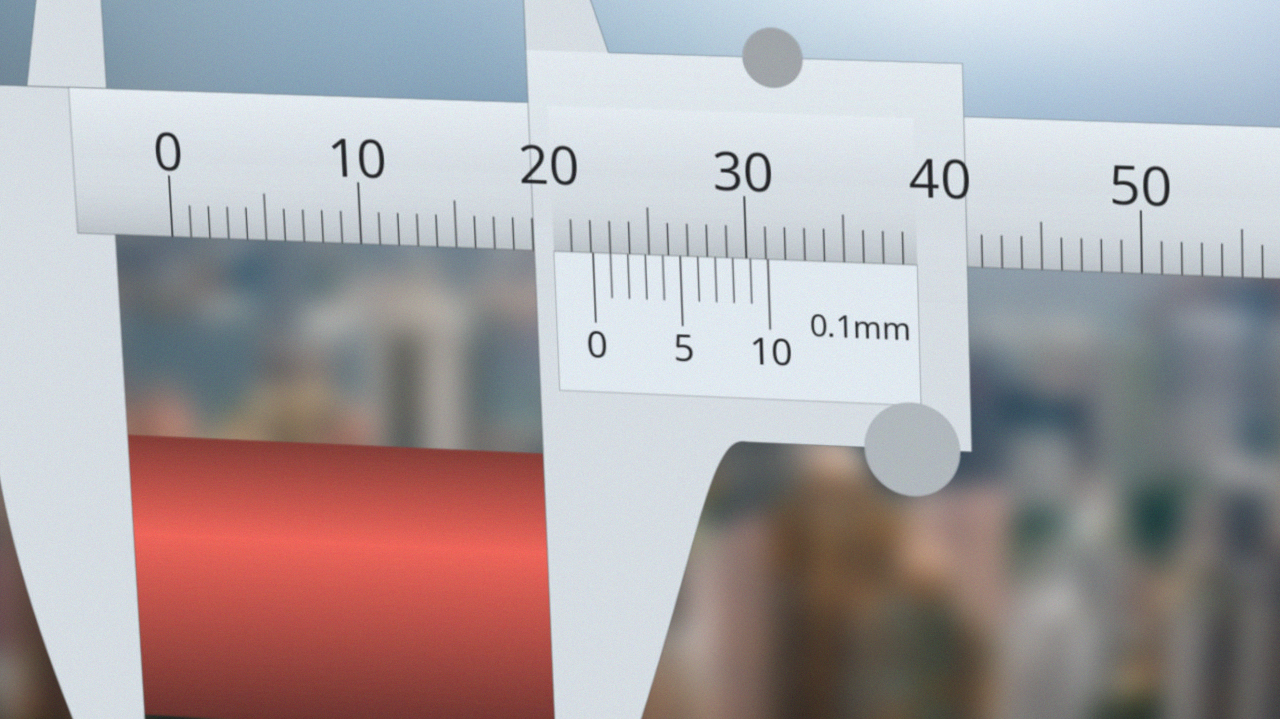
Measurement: 22.1 mm
